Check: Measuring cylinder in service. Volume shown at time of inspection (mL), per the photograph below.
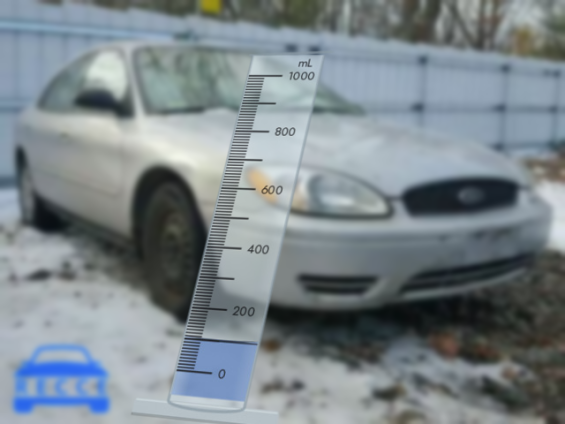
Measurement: 100 mL
